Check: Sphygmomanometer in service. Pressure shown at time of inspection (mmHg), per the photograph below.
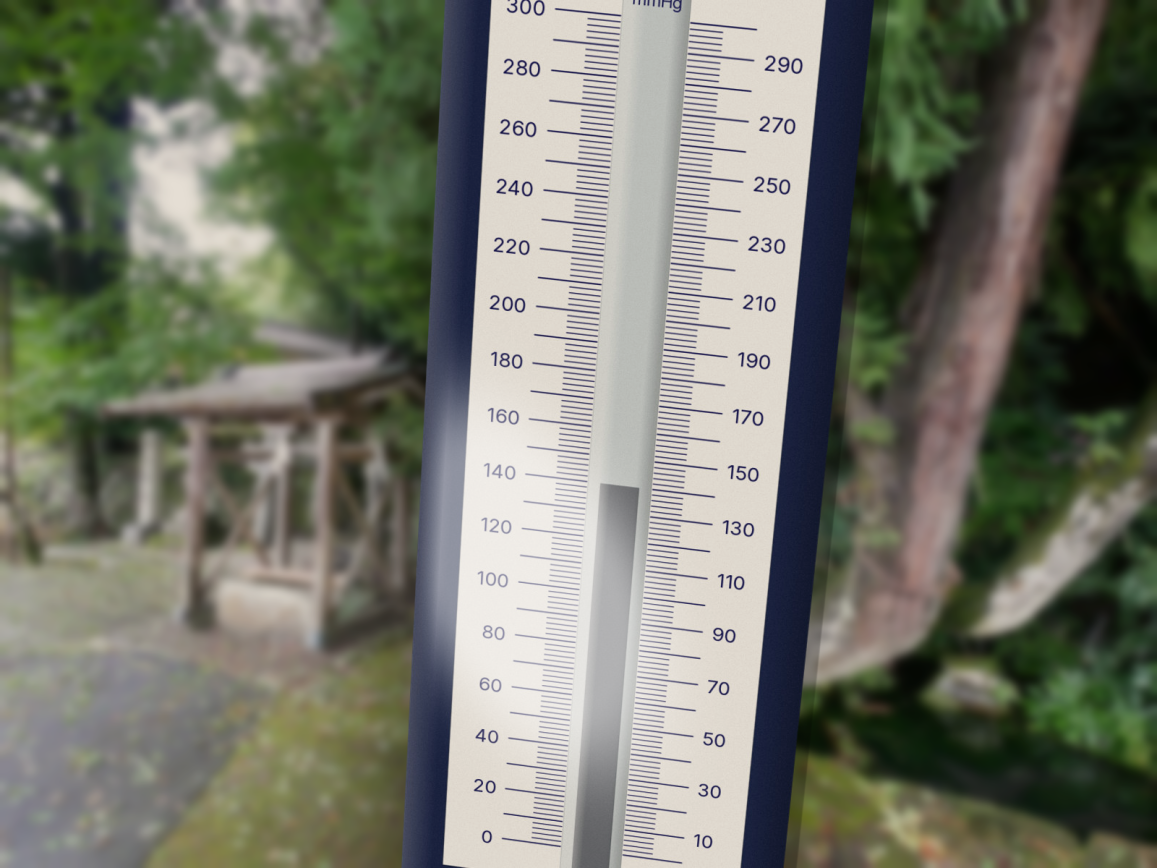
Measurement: 140 mmHg
